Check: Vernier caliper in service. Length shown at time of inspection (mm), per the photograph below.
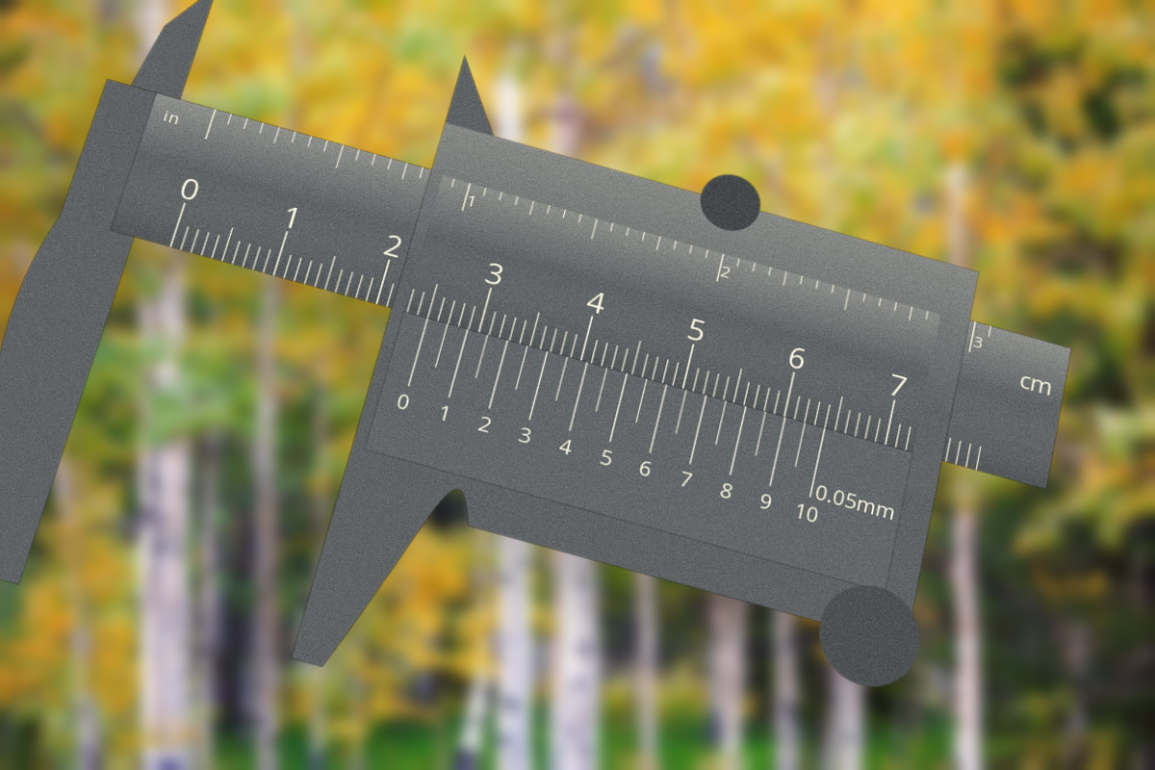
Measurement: 25.0 mm
